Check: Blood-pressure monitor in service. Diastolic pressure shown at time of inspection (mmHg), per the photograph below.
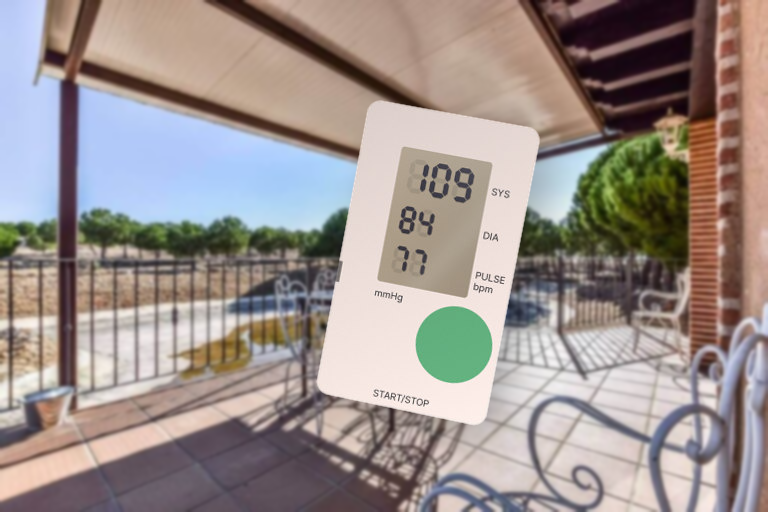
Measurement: 84 mmHg
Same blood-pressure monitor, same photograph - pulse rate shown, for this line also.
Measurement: 77 bpm
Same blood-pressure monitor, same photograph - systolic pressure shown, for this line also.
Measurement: 109 mmHg
